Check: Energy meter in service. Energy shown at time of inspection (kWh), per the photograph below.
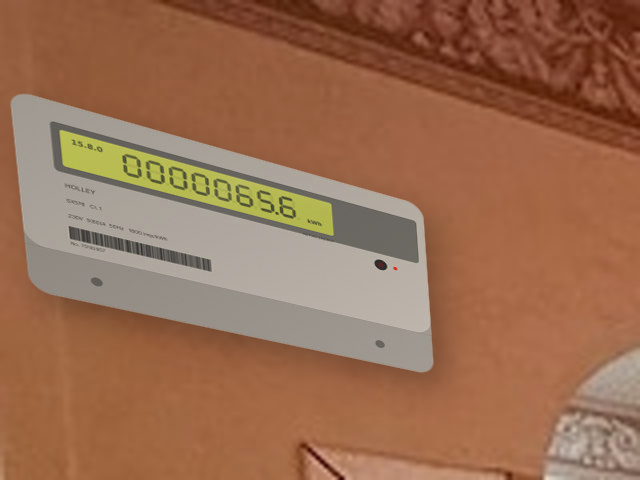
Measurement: 65.6 kWh
